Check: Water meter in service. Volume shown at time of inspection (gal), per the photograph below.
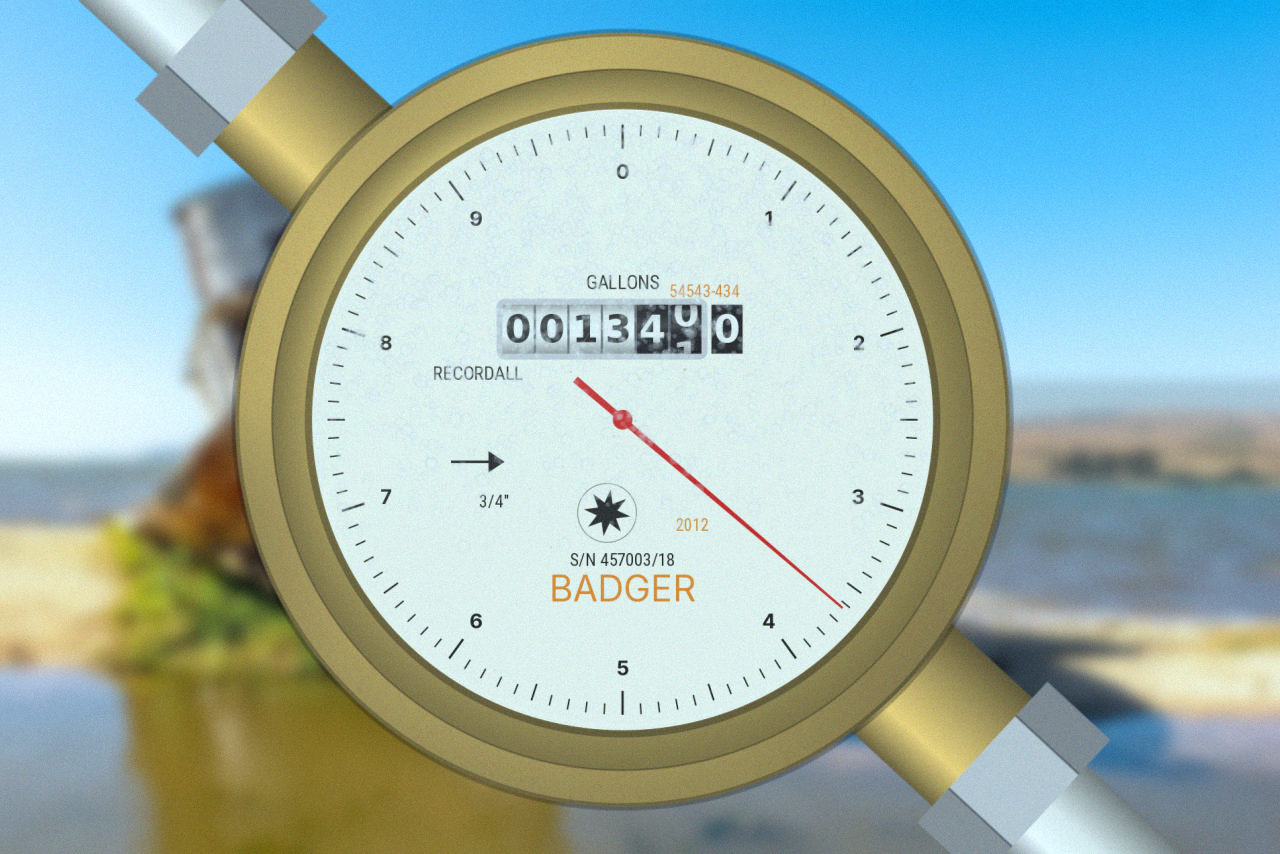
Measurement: 13403.6 gal
